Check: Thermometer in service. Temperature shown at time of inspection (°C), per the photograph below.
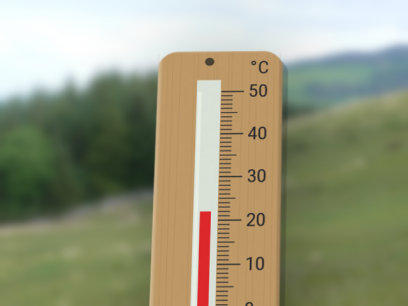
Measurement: 22 °C
